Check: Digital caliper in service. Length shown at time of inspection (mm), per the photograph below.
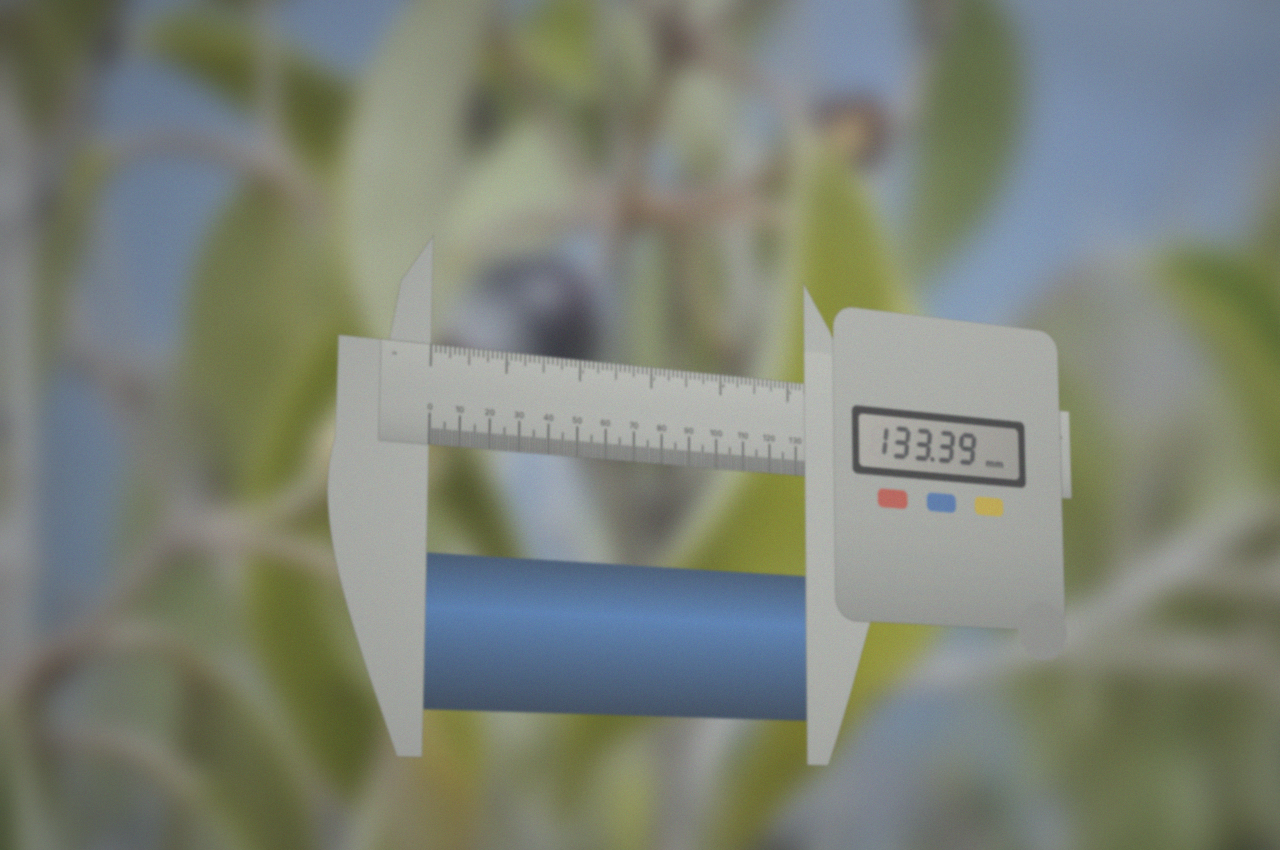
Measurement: 133.39 mm
